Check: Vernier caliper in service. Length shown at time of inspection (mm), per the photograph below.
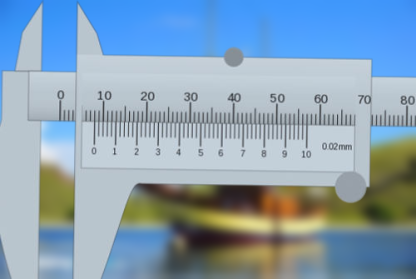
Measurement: 8.0 mm
